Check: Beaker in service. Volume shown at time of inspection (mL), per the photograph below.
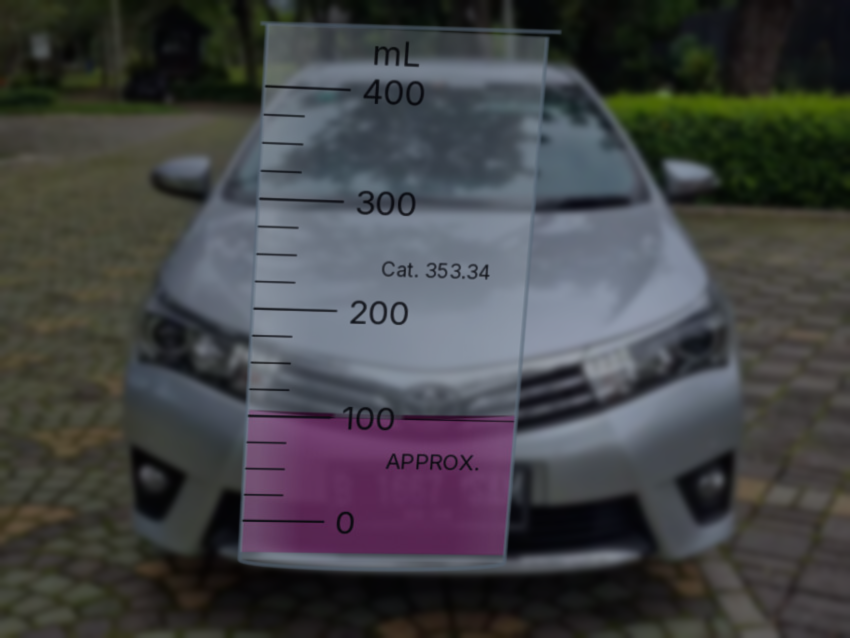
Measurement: 100 mL
